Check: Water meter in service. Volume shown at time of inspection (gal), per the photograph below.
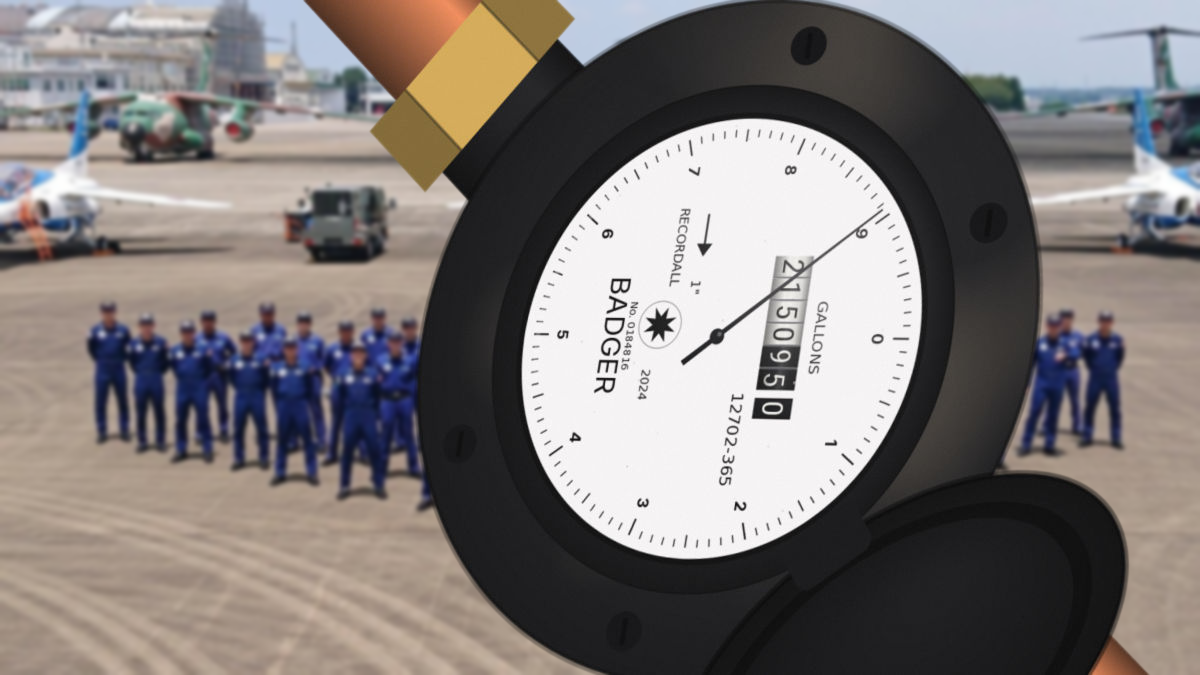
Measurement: 2150948.9 gal
